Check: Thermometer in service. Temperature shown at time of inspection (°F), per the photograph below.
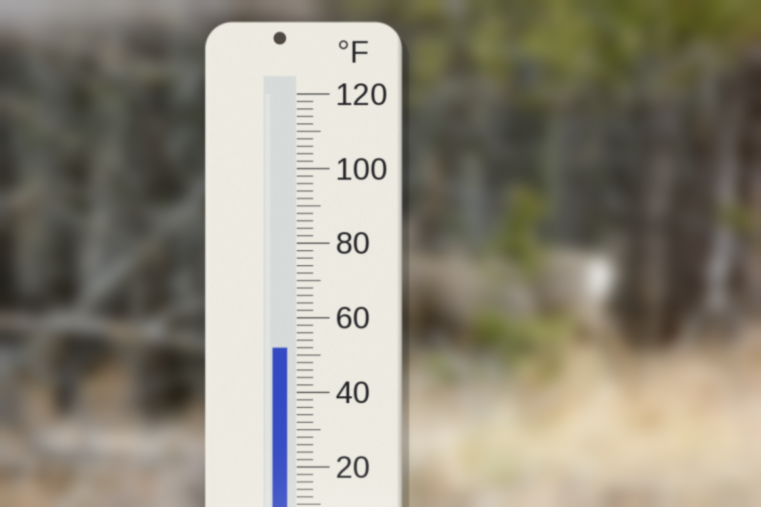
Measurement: 52 °F
